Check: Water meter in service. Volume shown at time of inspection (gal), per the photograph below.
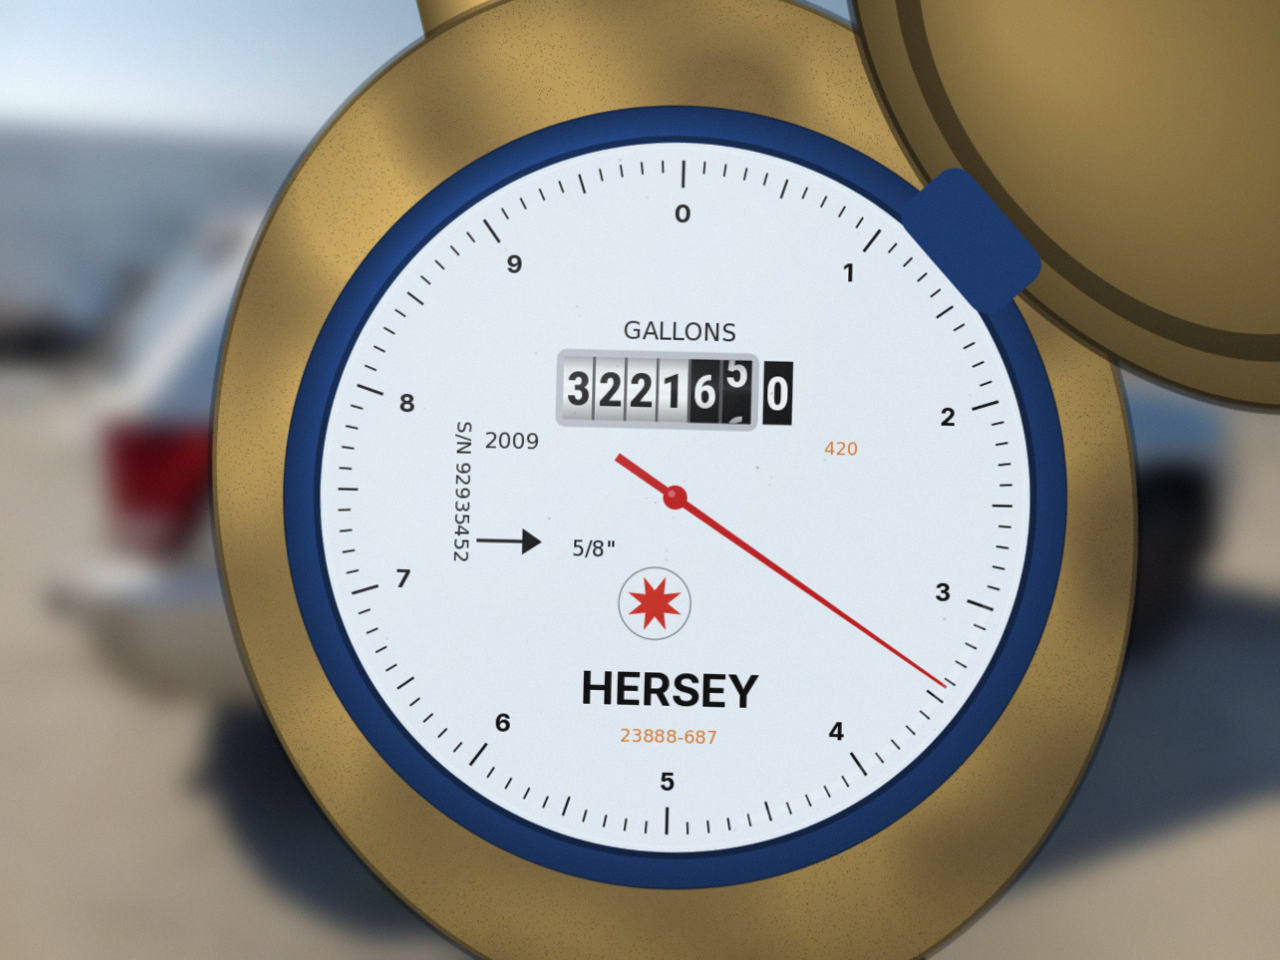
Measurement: 3221653.4 gal
